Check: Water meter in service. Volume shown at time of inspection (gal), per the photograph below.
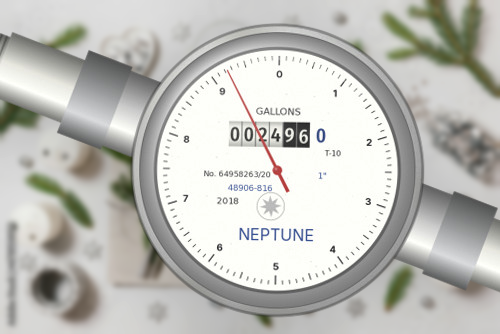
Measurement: 24959.2 gal
